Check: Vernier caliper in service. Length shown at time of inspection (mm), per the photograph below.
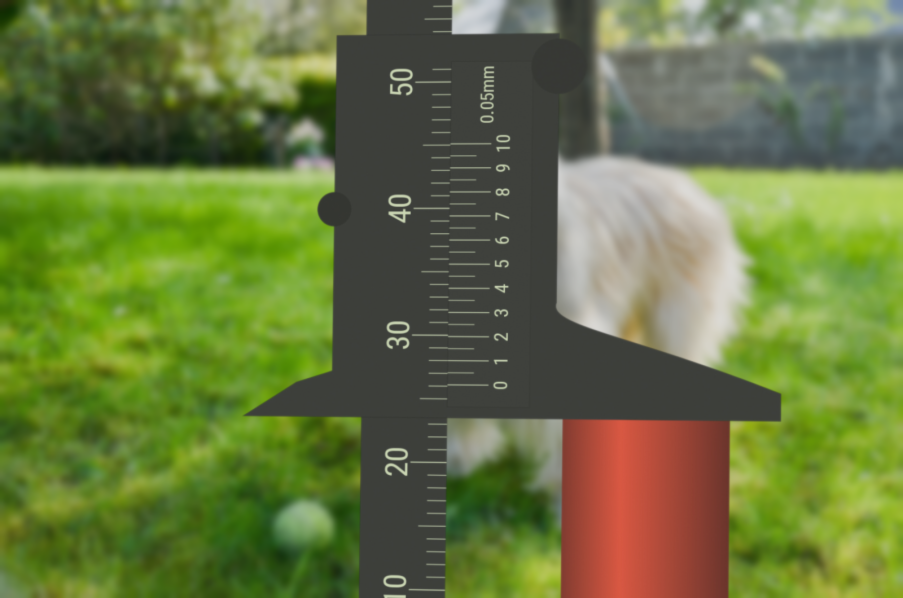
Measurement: 26.1 mm
